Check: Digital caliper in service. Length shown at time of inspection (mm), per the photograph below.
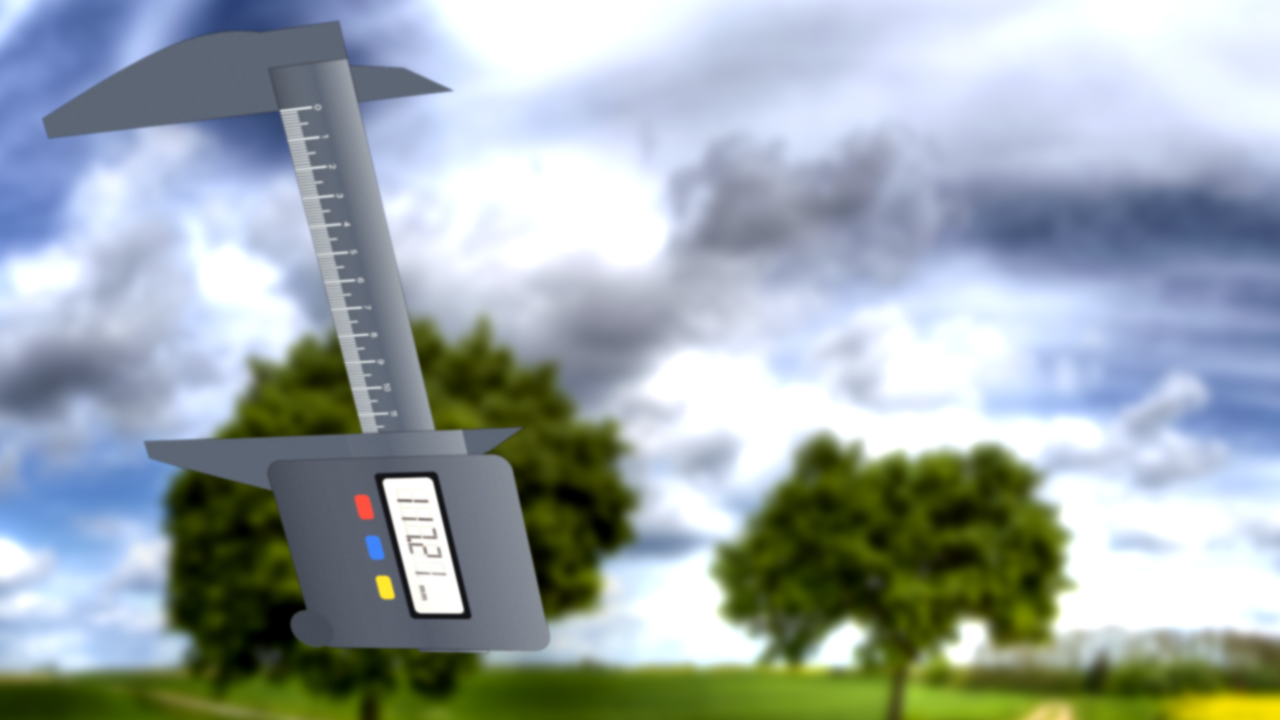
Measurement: 117.21 mm
